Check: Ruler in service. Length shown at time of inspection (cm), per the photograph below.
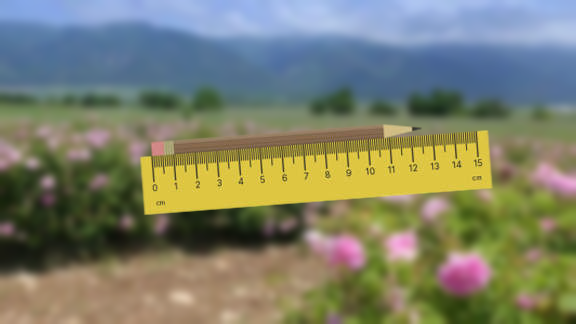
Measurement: 12.5 cm
